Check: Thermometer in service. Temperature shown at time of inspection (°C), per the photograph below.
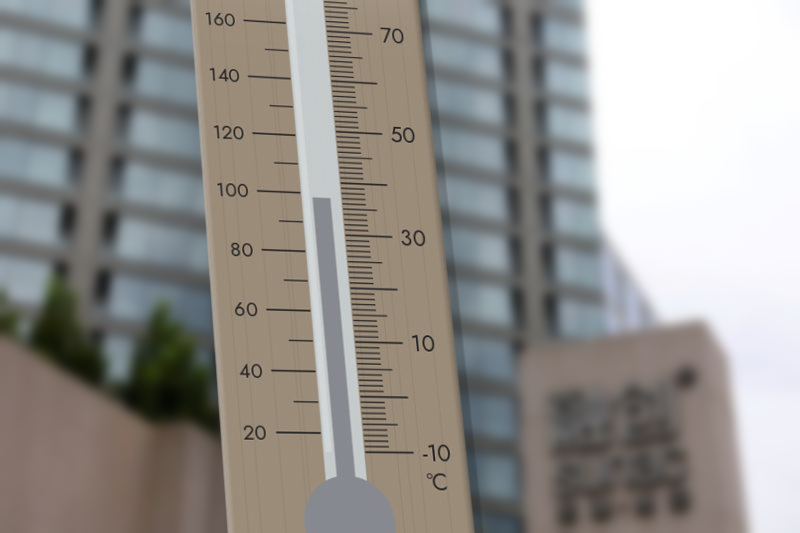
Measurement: 37 °C
